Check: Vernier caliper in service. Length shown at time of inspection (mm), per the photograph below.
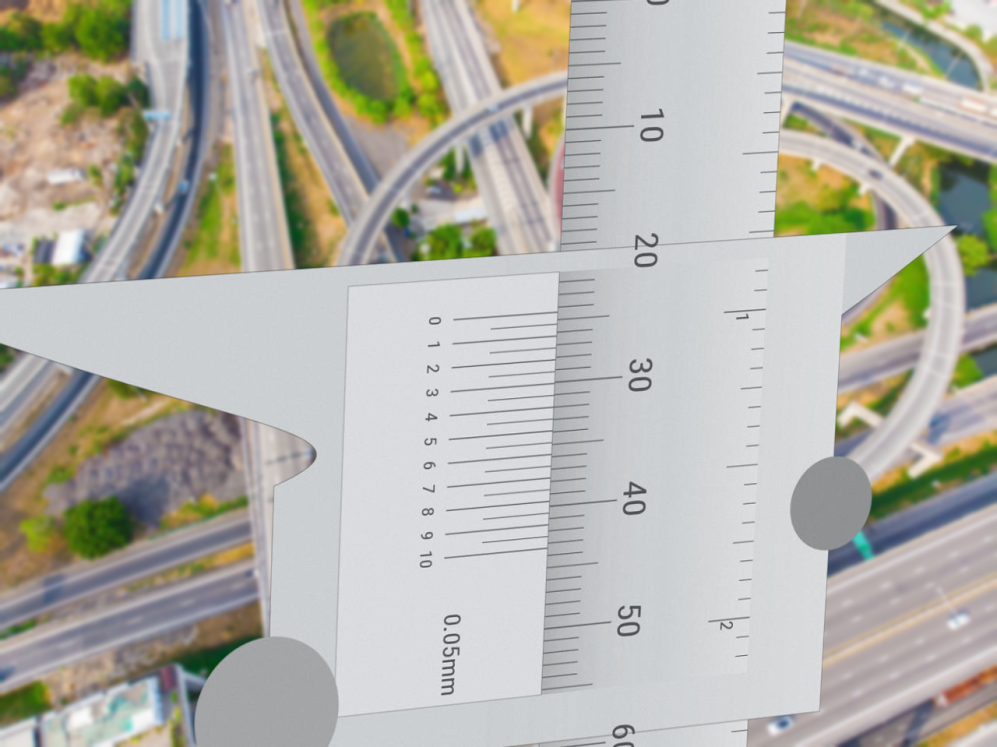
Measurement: 24.4 mm
